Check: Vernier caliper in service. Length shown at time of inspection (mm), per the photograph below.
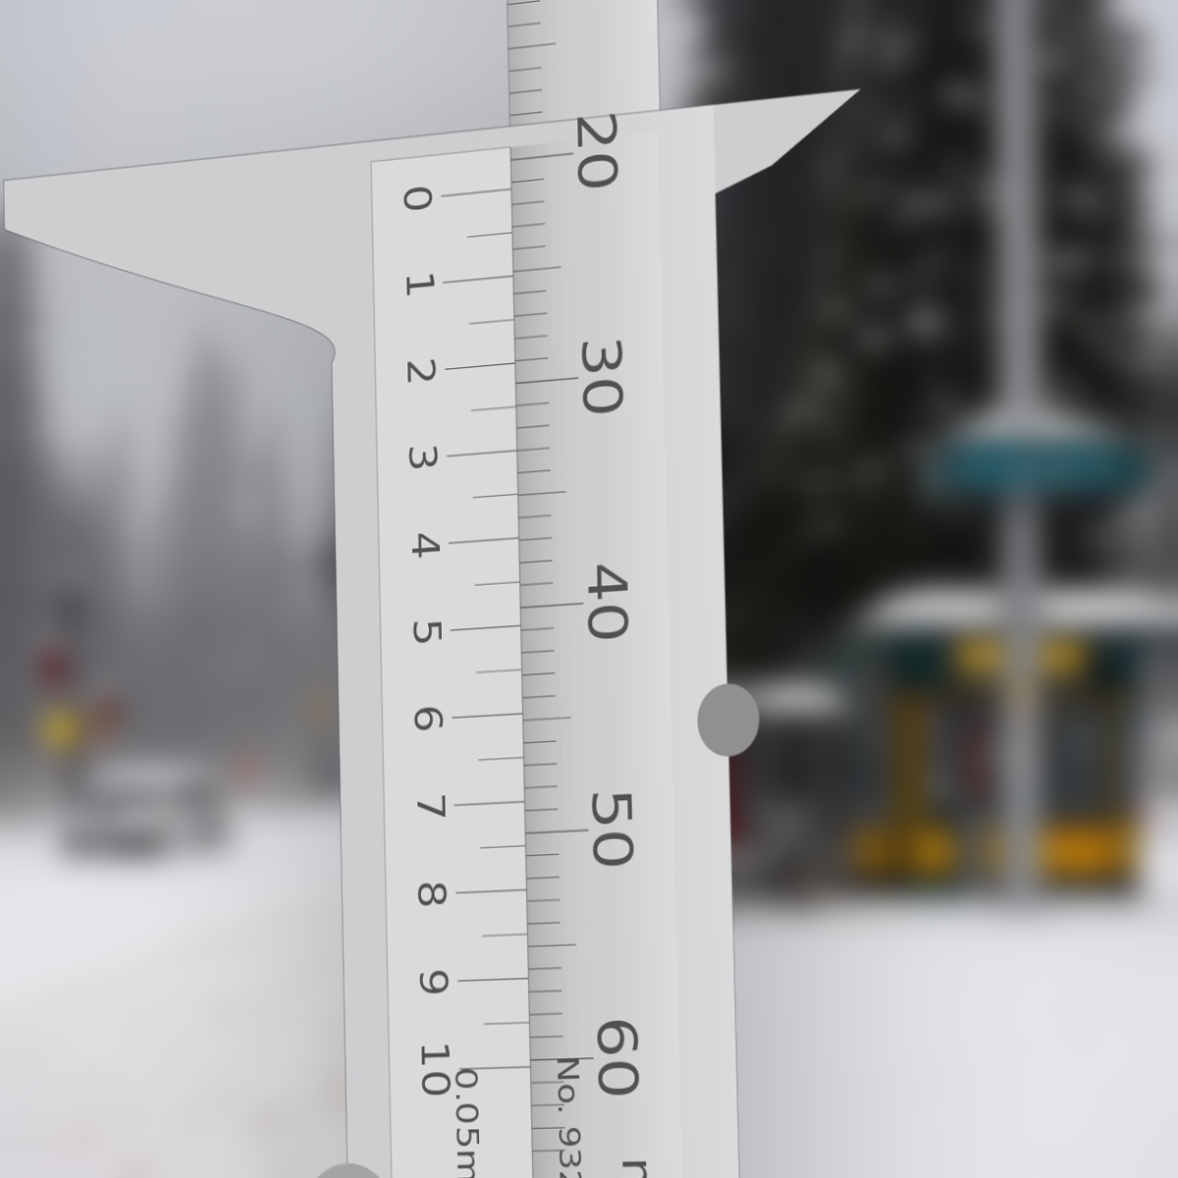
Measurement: 21.30 mm
